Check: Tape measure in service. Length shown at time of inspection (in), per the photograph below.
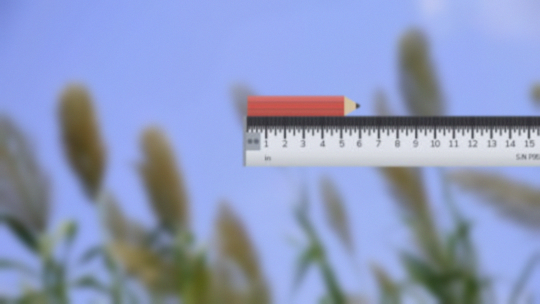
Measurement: 6 in
